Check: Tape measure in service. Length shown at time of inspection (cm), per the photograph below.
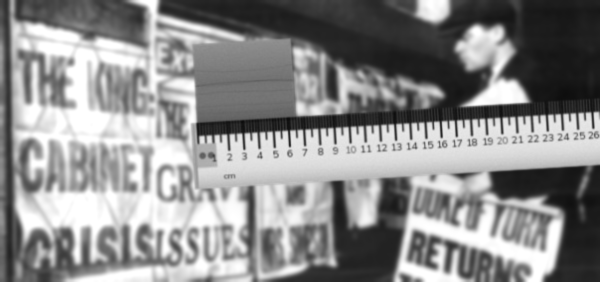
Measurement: 6.5 cm
